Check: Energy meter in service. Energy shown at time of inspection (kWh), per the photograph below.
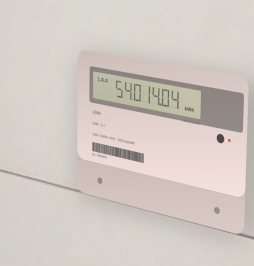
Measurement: 54014.04 kWh
